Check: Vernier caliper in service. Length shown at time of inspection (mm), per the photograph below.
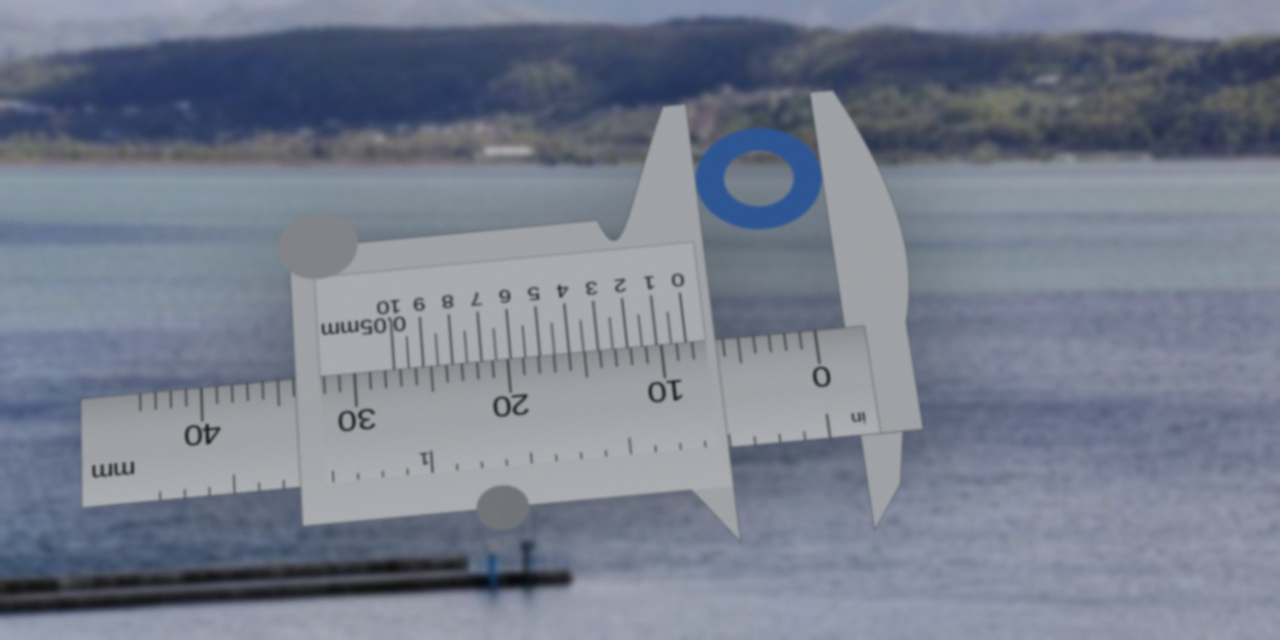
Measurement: 8.4 mm
